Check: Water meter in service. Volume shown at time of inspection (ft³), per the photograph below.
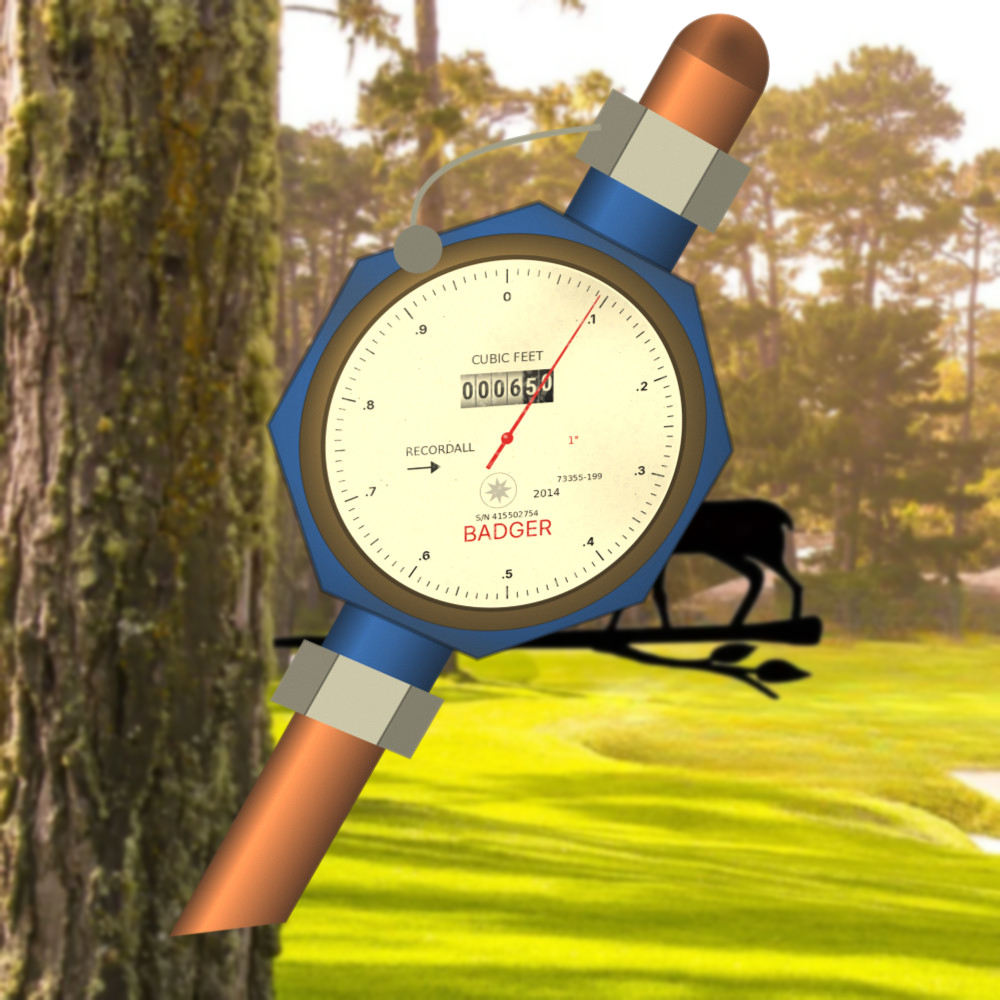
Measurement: 650.09 ft³
